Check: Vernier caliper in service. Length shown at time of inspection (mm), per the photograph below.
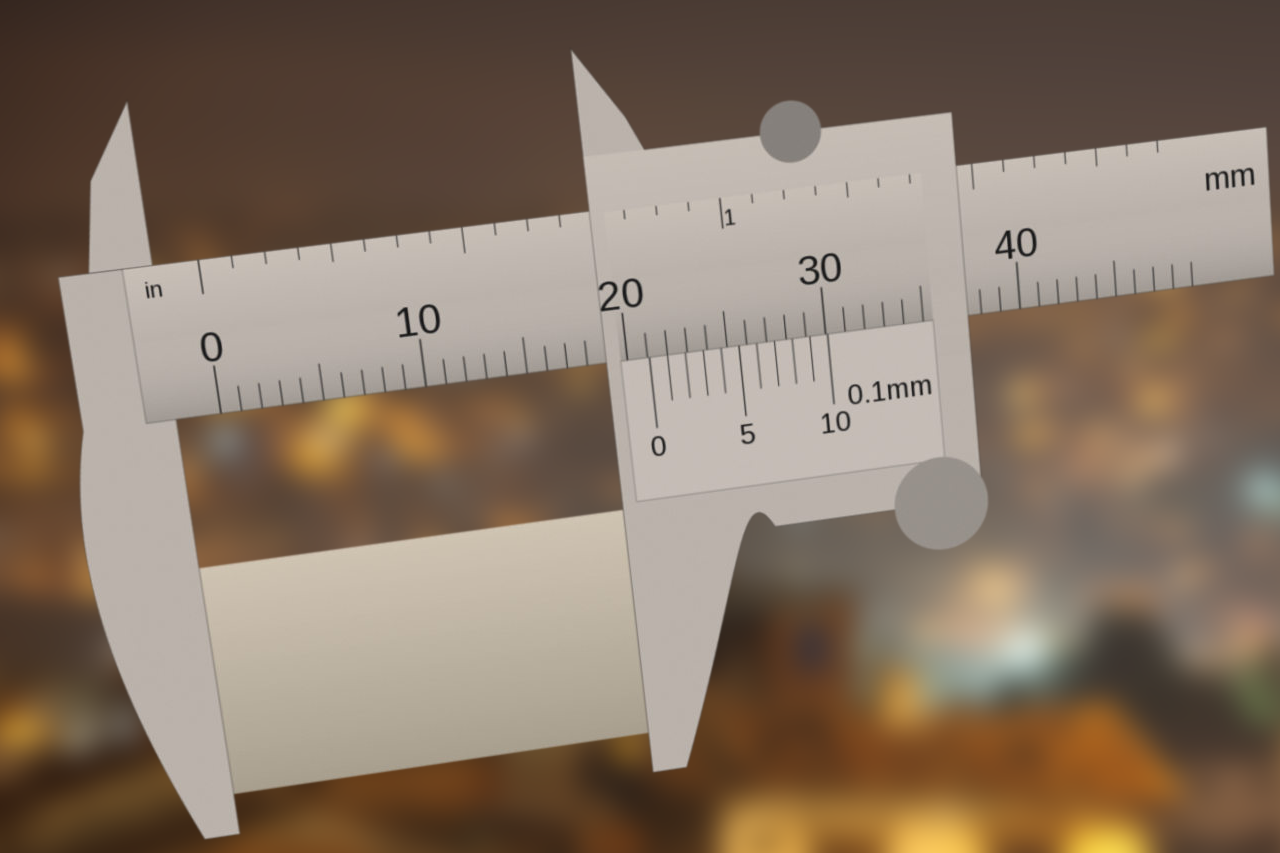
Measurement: 21.1 mm
